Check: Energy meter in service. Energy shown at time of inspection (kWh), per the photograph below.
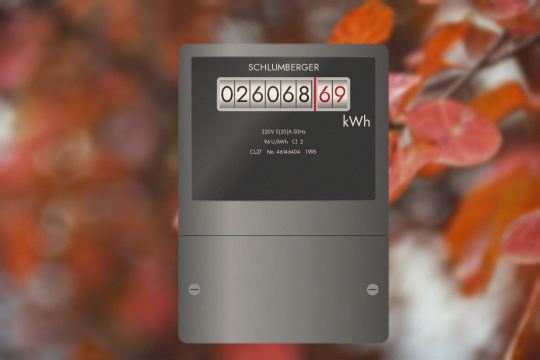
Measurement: 26068.69 kWh
